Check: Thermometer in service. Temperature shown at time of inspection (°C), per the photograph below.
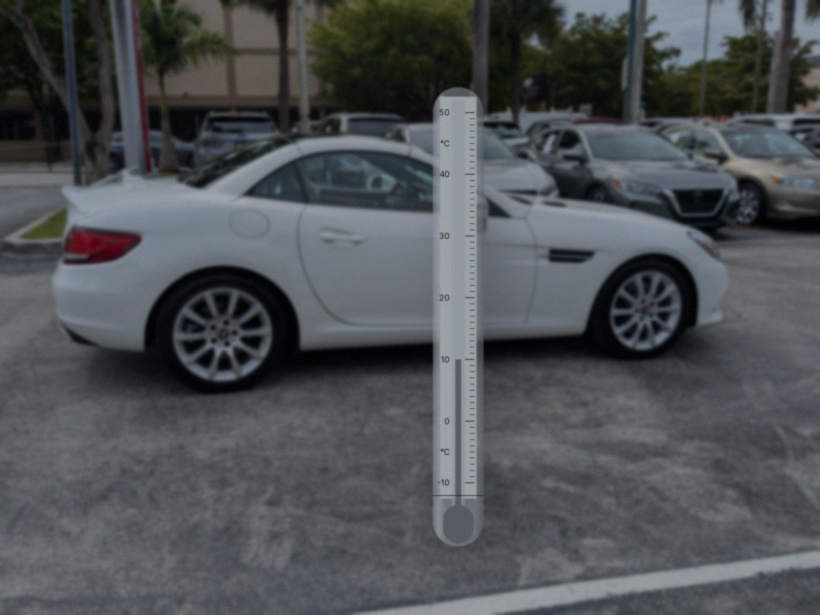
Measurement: 10 °C
